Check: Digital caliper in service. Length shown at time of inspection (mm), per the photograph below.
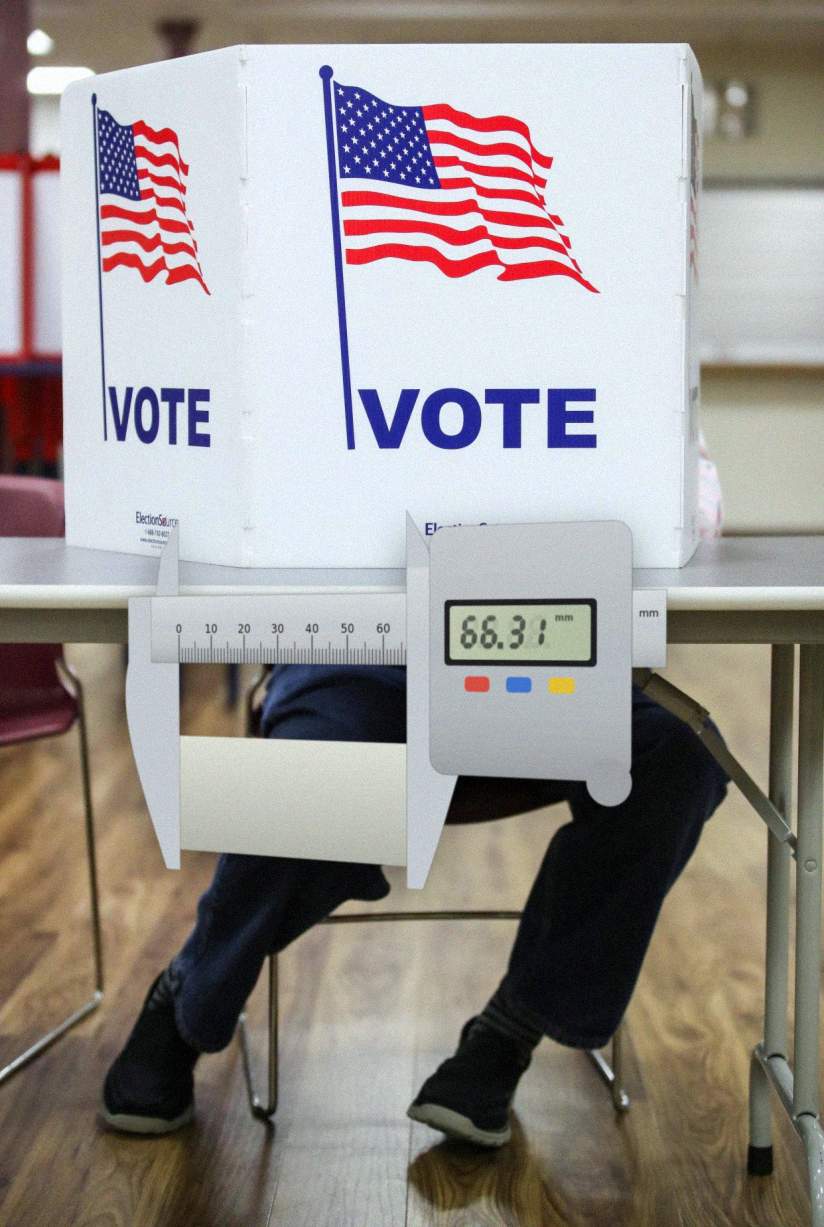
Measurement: 66.31 mm
